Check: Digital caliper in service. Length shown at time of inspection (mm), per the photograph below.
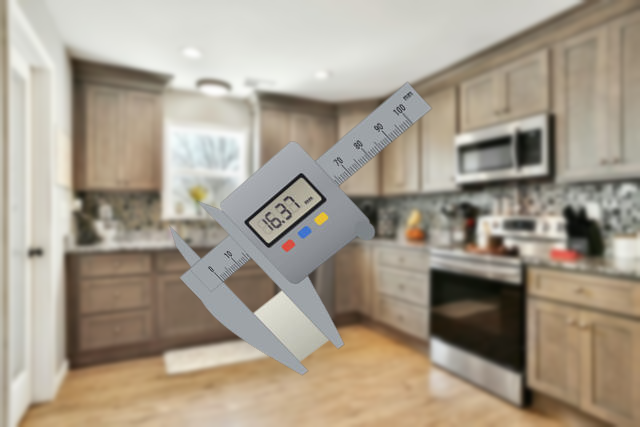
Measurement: 16.37 mm
